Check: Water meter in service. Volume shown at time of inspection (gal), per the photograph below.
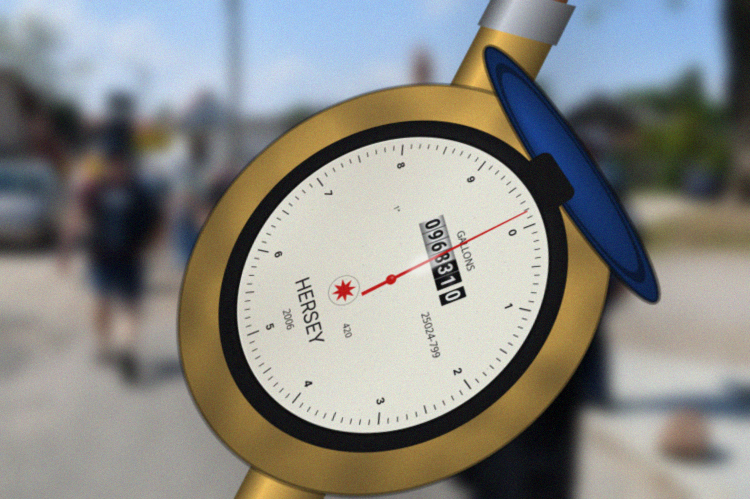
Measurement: 968309.8 gal
